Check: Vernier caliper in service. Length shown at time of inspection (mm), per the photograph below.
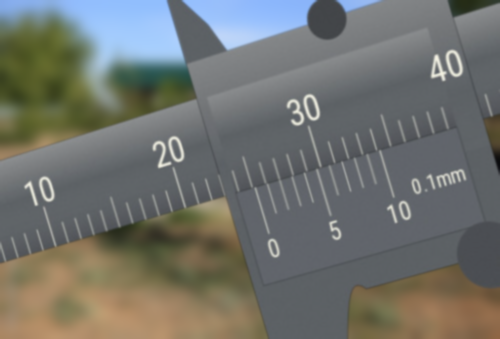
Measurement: 25.2 mm
